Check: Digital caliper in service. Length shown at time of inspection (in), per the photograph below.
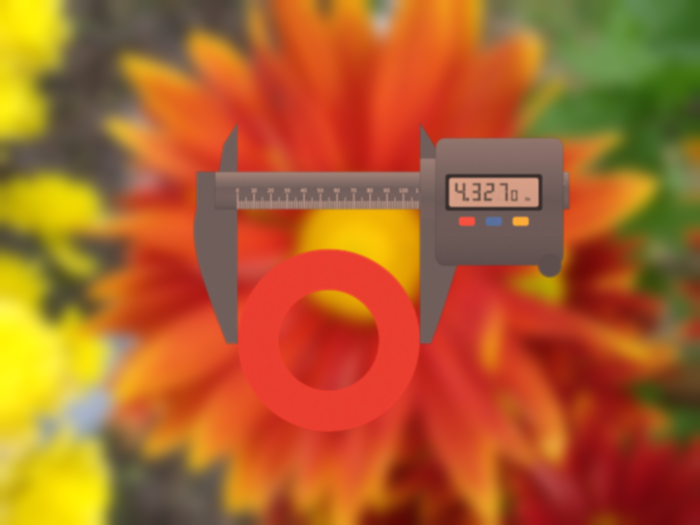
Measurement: 4.3270 in
